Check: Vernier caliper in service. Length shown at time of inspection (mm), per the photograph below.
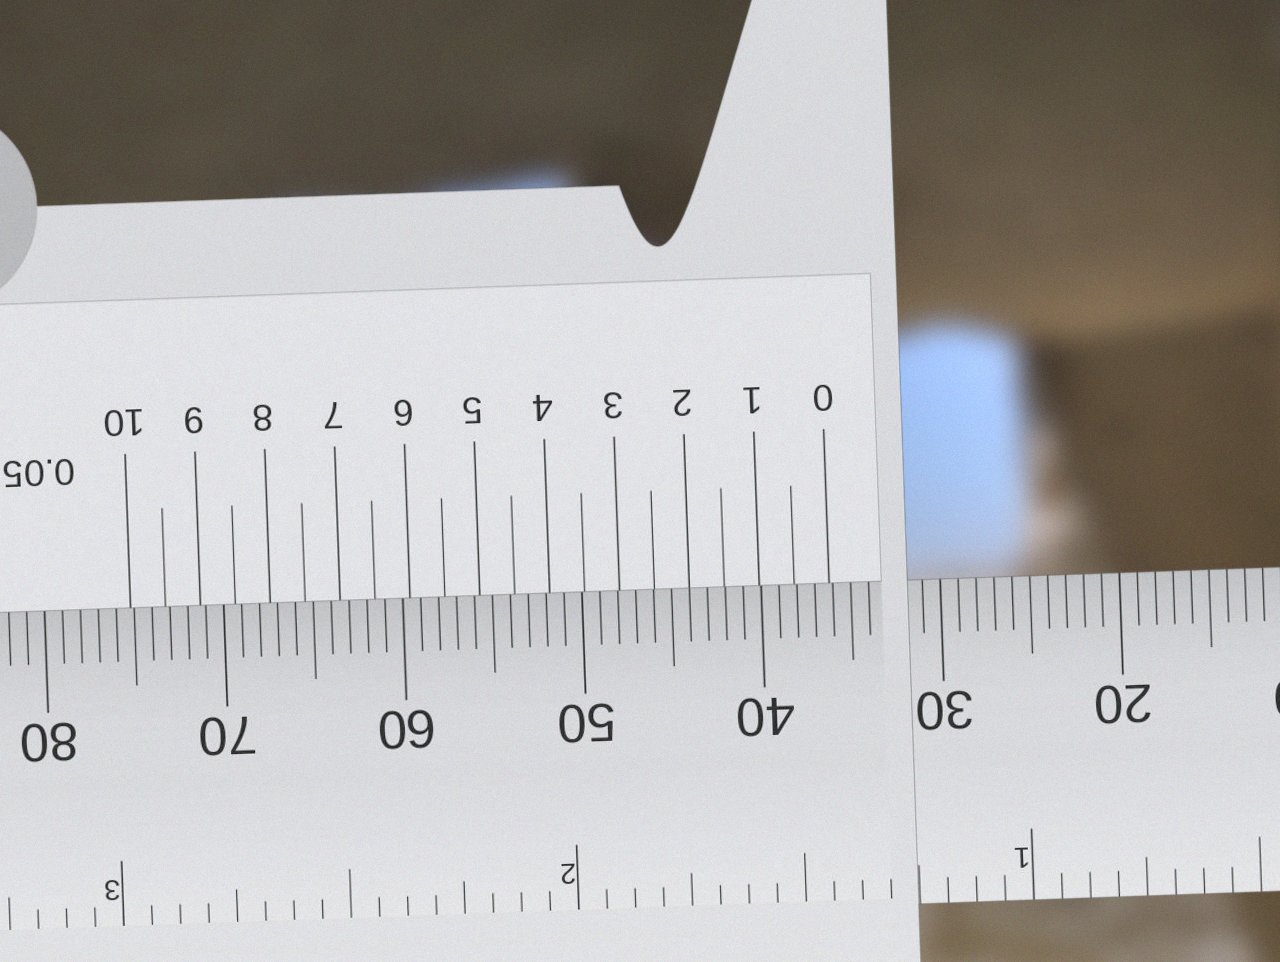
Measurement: 36.2 mm
